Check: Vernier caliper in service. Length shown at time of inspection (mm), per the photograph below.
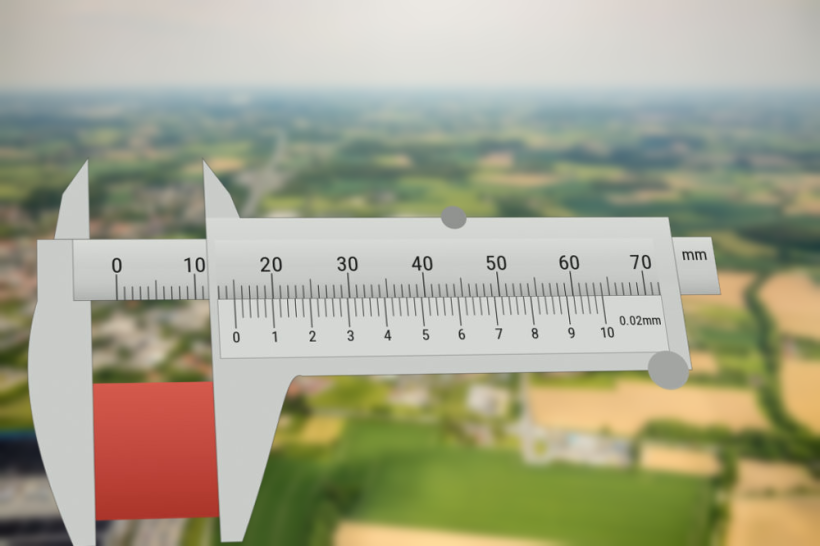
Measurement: 15.0 mm
